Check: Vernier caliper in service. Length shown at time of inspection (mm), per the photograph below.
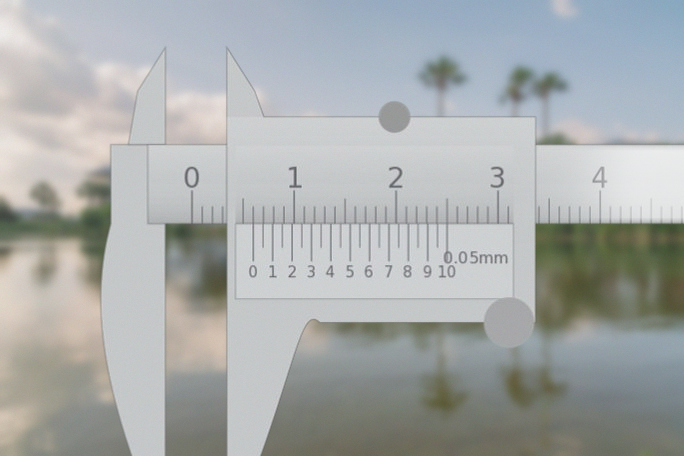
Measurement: 6.0 mm
